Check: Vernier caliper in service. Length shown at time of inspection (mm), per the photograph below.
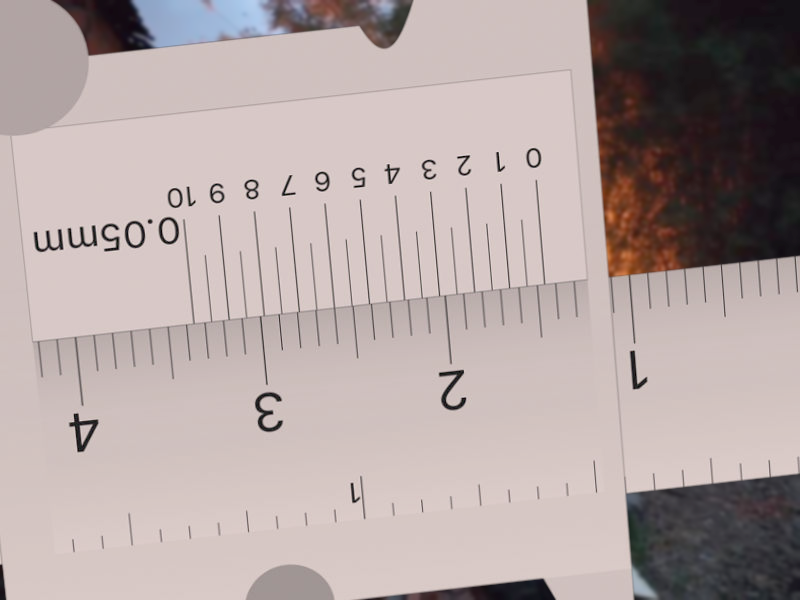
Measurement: 14.6 mm
